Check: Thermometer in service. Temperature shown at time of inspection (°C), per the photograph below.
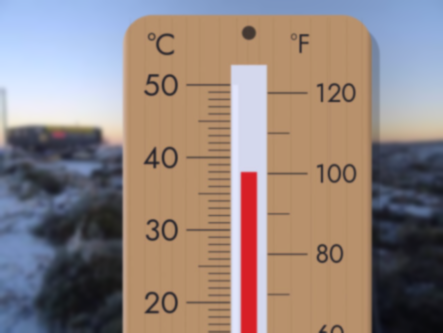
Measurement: 38 °C
